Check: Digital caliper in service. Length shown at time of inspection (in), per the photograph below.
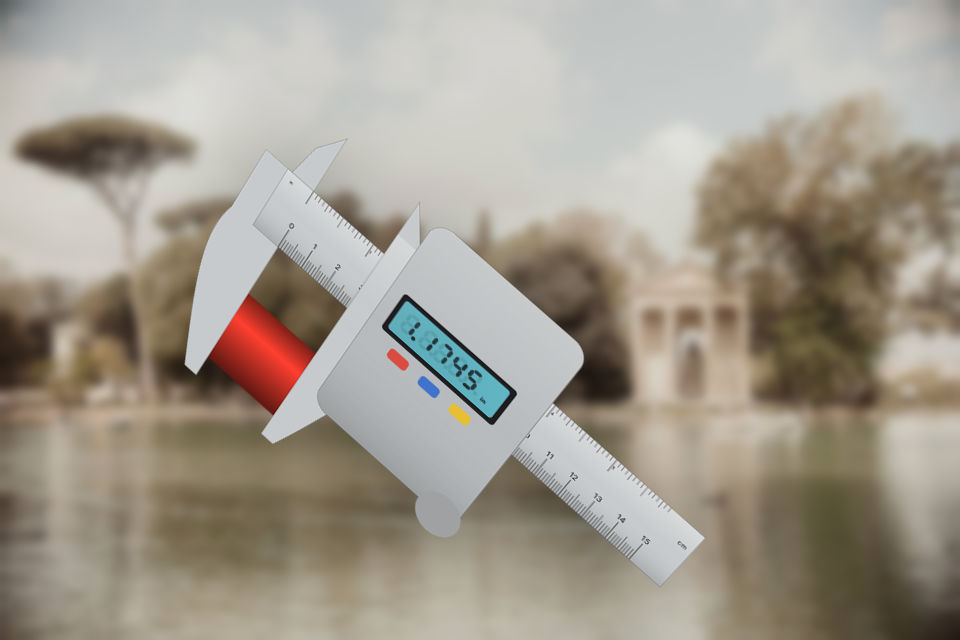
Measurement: 1.1745 in
